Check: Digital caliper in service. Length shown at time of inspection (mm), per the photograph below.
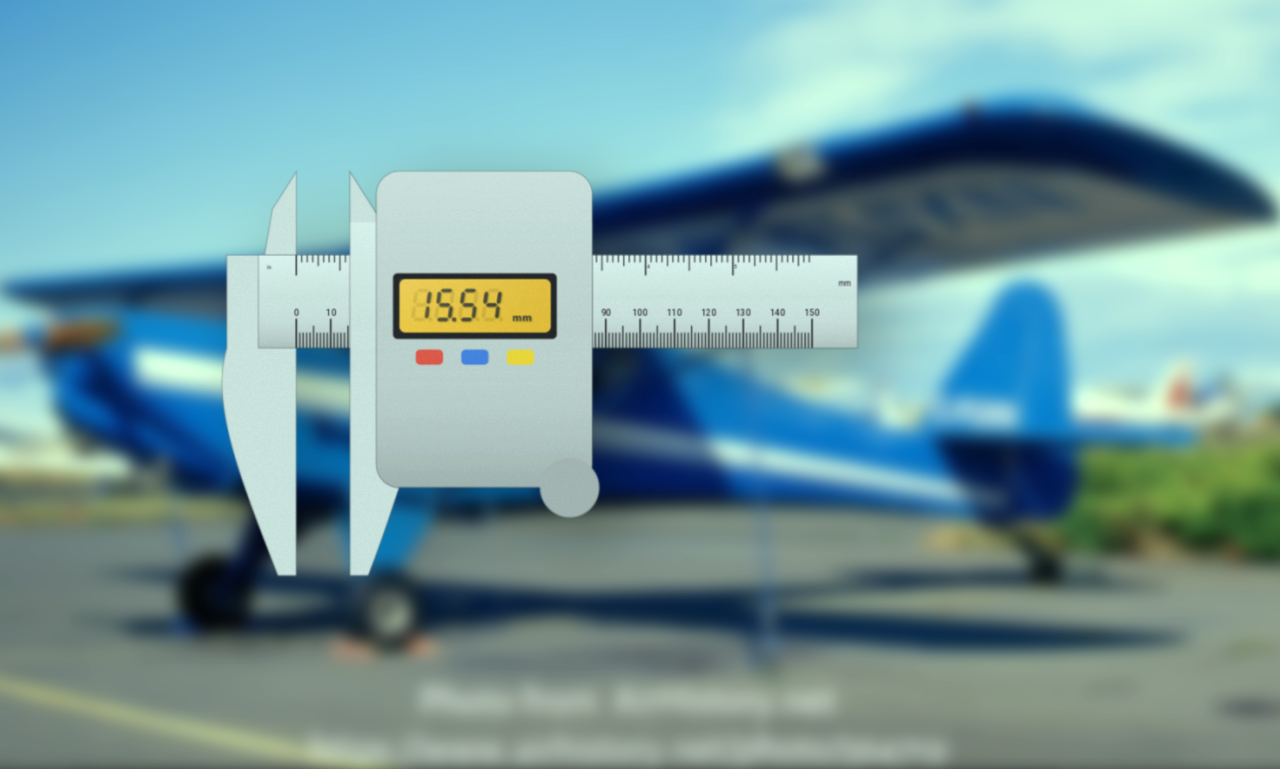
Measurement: 15.54 mm
